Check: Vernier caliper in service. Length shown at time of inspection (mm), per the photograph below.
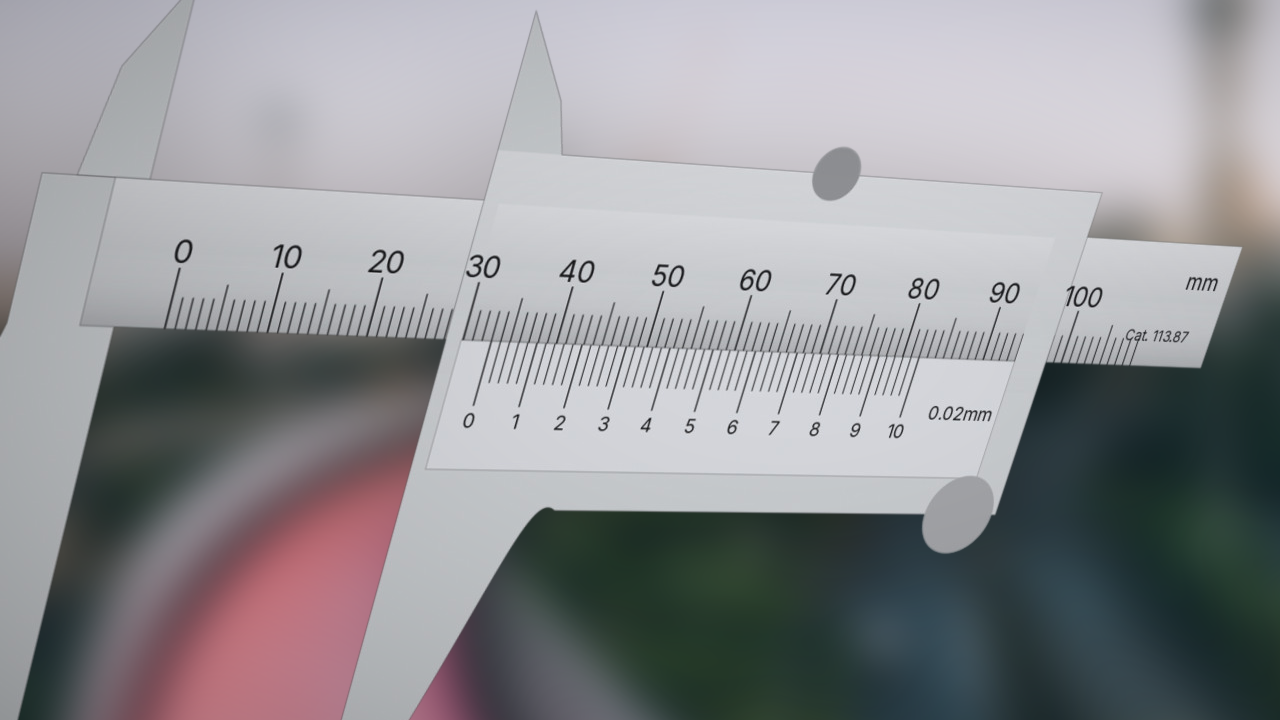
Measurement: 33.0 mm
